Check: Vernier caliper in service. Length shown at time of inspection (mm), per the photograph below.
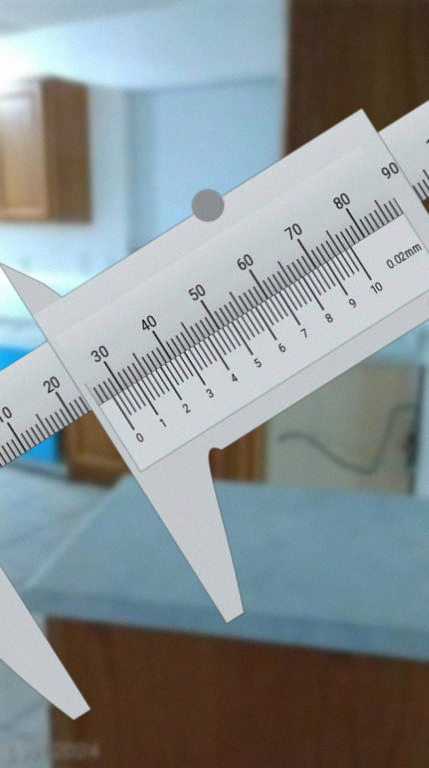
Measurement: 28.0 mm
